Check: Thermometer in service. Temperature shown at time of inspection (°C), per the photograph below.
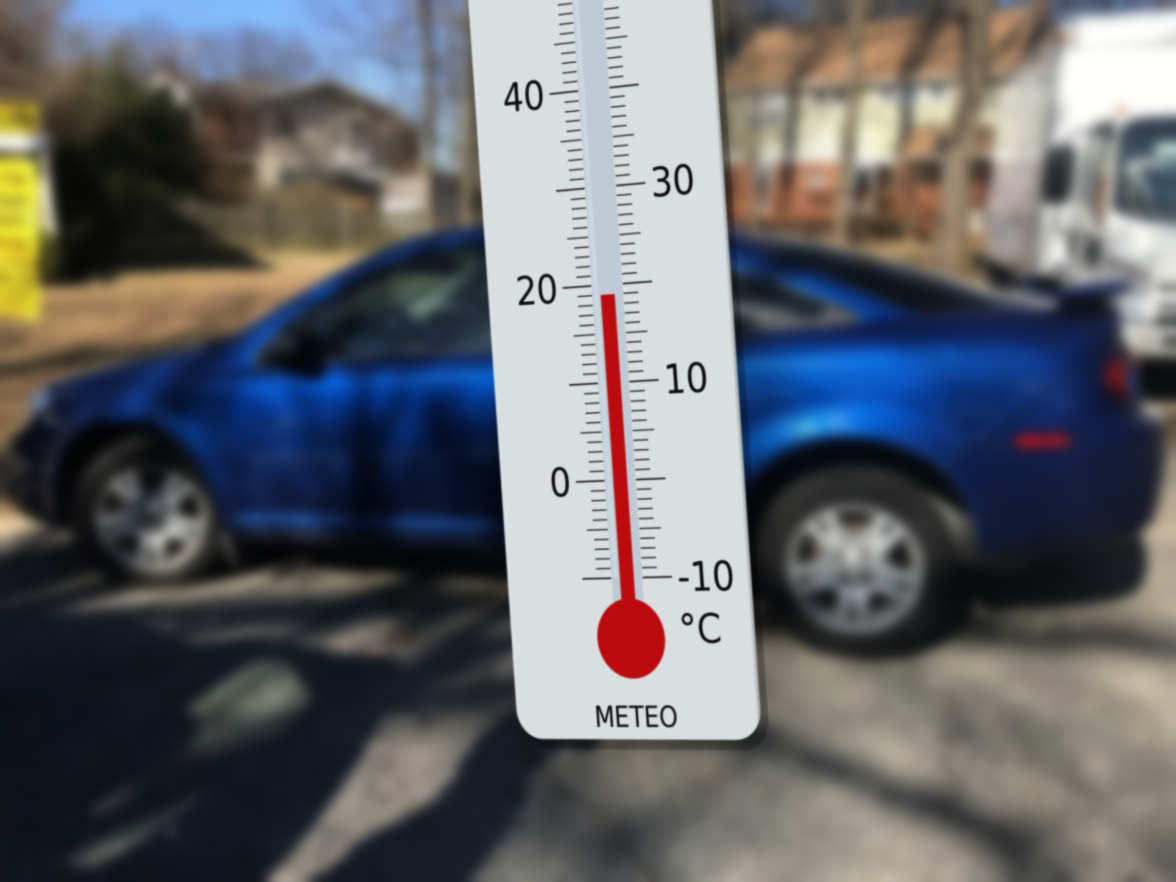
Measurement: 19 °C
